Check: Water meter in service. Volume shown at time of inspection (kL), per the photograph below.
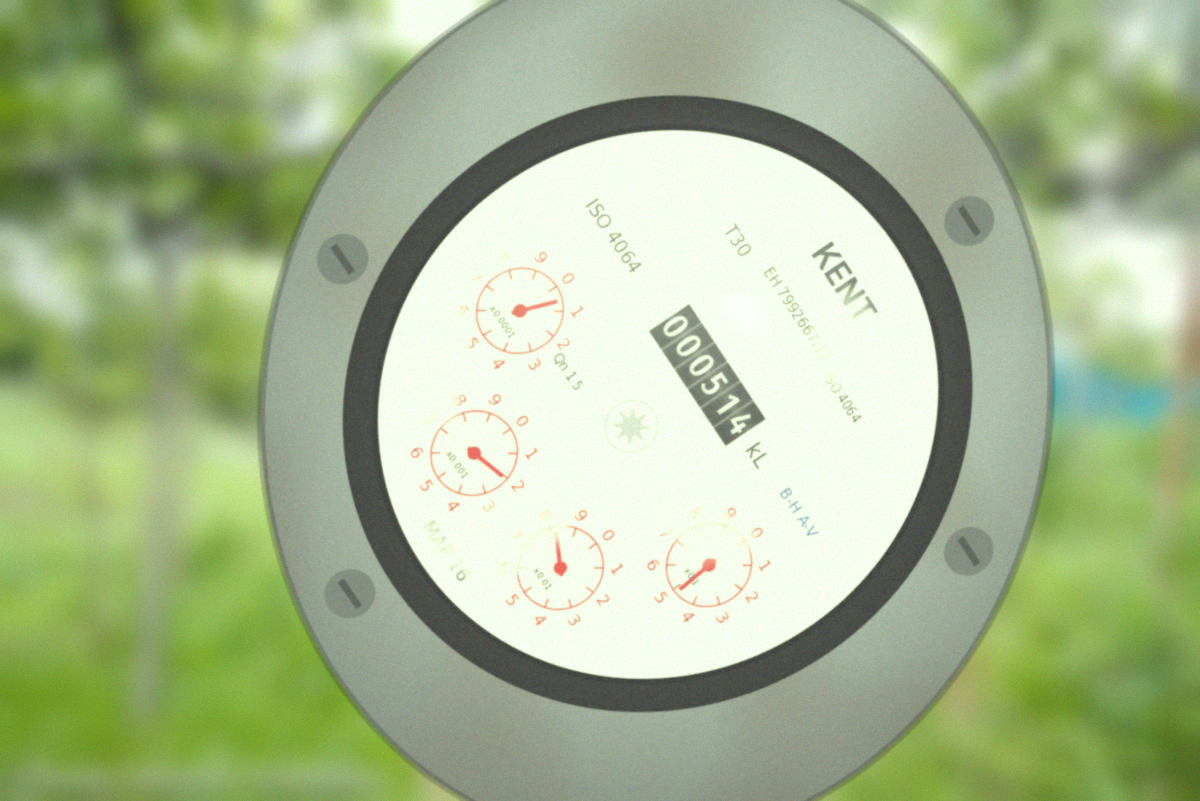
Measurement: 514.4820 kL
